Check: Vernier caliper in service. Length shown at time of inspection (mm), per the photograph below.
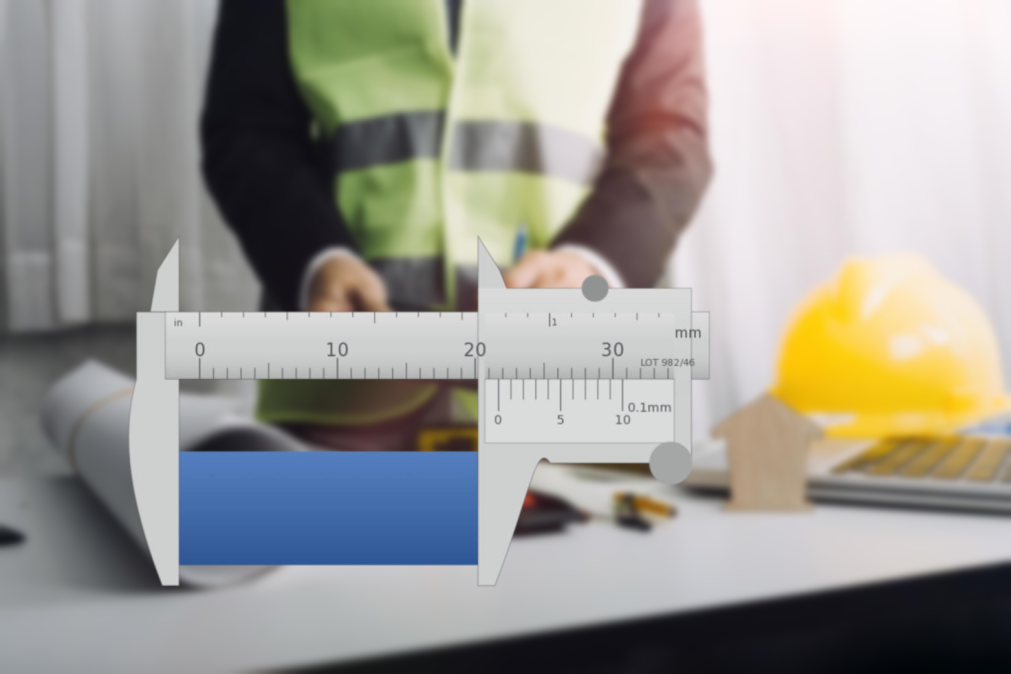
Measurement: 21.7 mm
